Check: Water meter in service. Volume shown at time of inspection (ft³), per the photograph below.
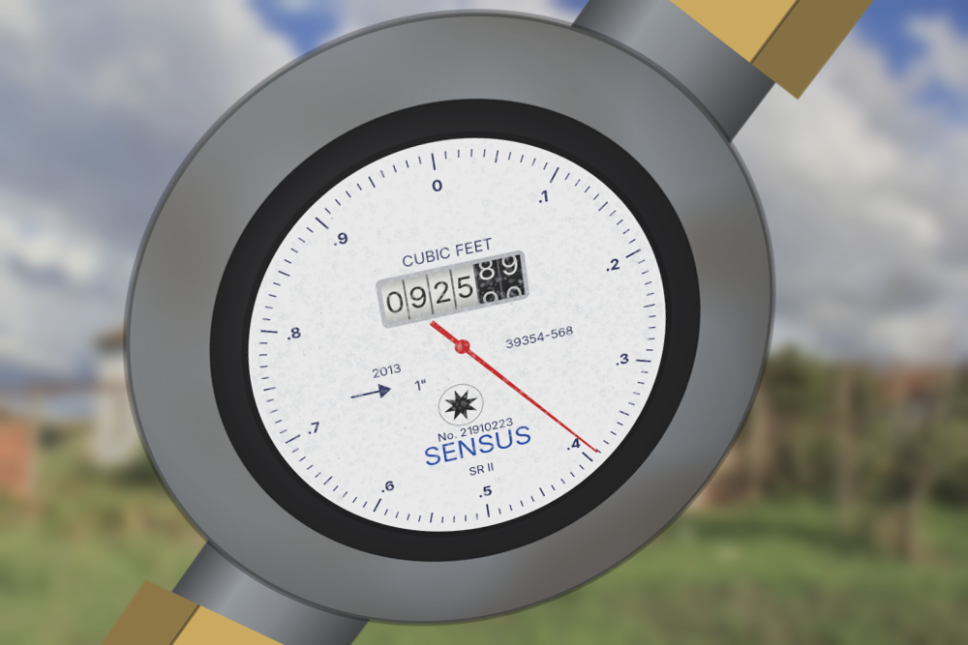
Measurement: 92589.39 ft³
